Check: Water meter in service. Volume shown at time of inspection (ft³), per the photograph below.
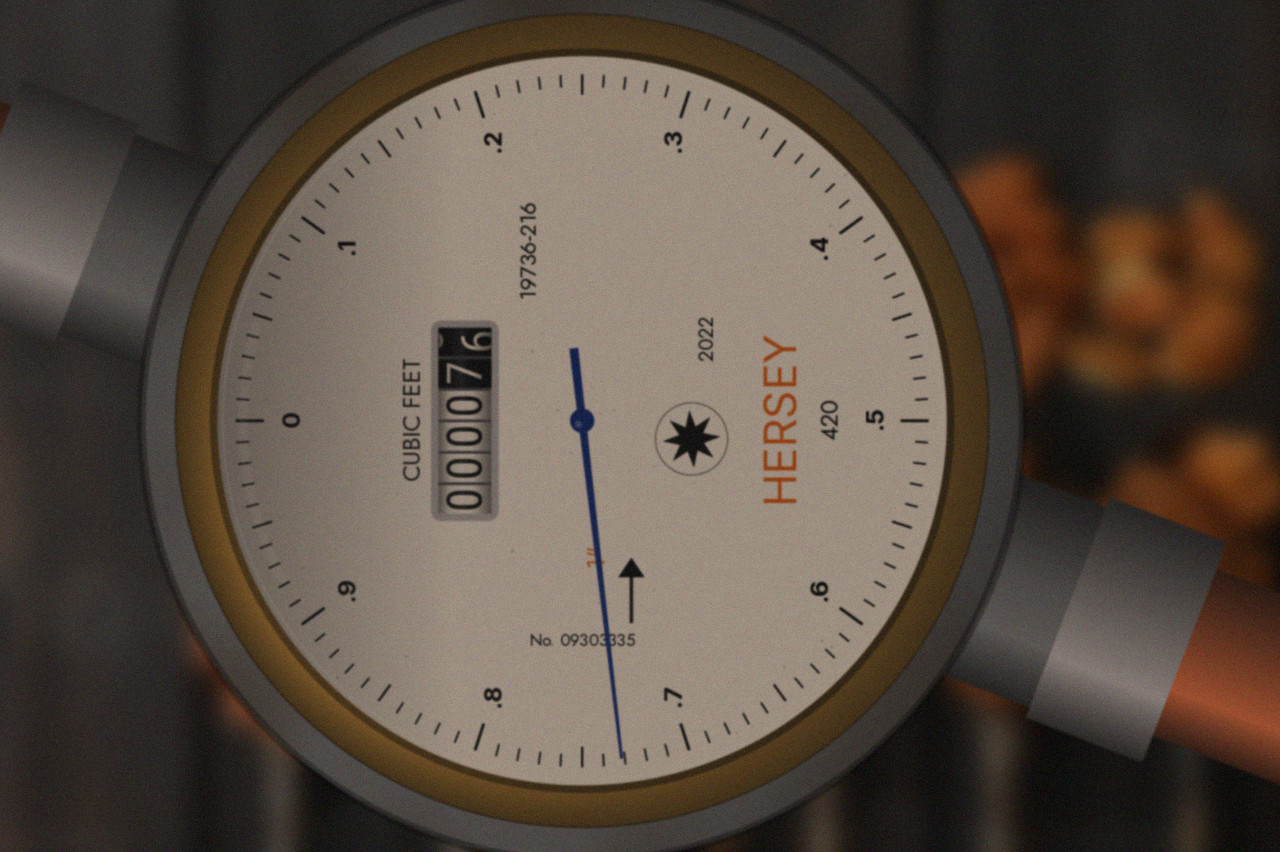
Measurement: 75.73 ft³
